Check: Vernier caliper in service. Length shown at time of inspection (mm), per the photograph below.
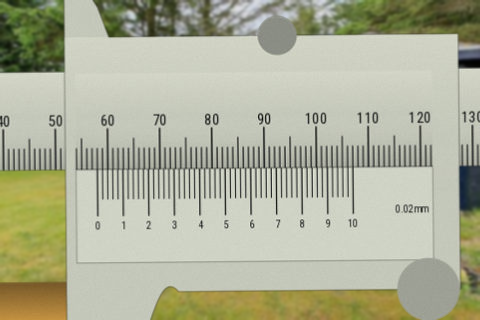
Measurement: 58.0 mm
